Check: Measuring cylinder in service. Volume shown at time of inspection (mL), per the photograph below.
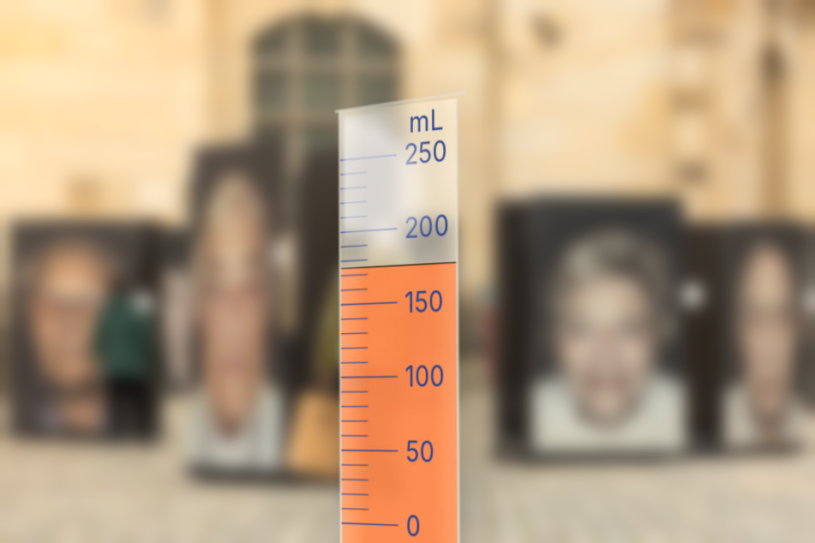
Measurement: 175 mL
